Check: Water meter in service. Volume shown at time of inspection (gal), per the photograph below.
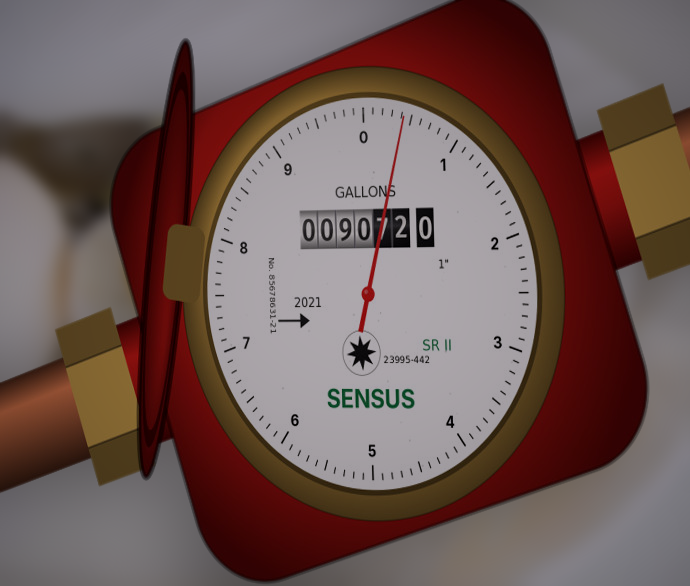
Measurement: 90720.4 gal
